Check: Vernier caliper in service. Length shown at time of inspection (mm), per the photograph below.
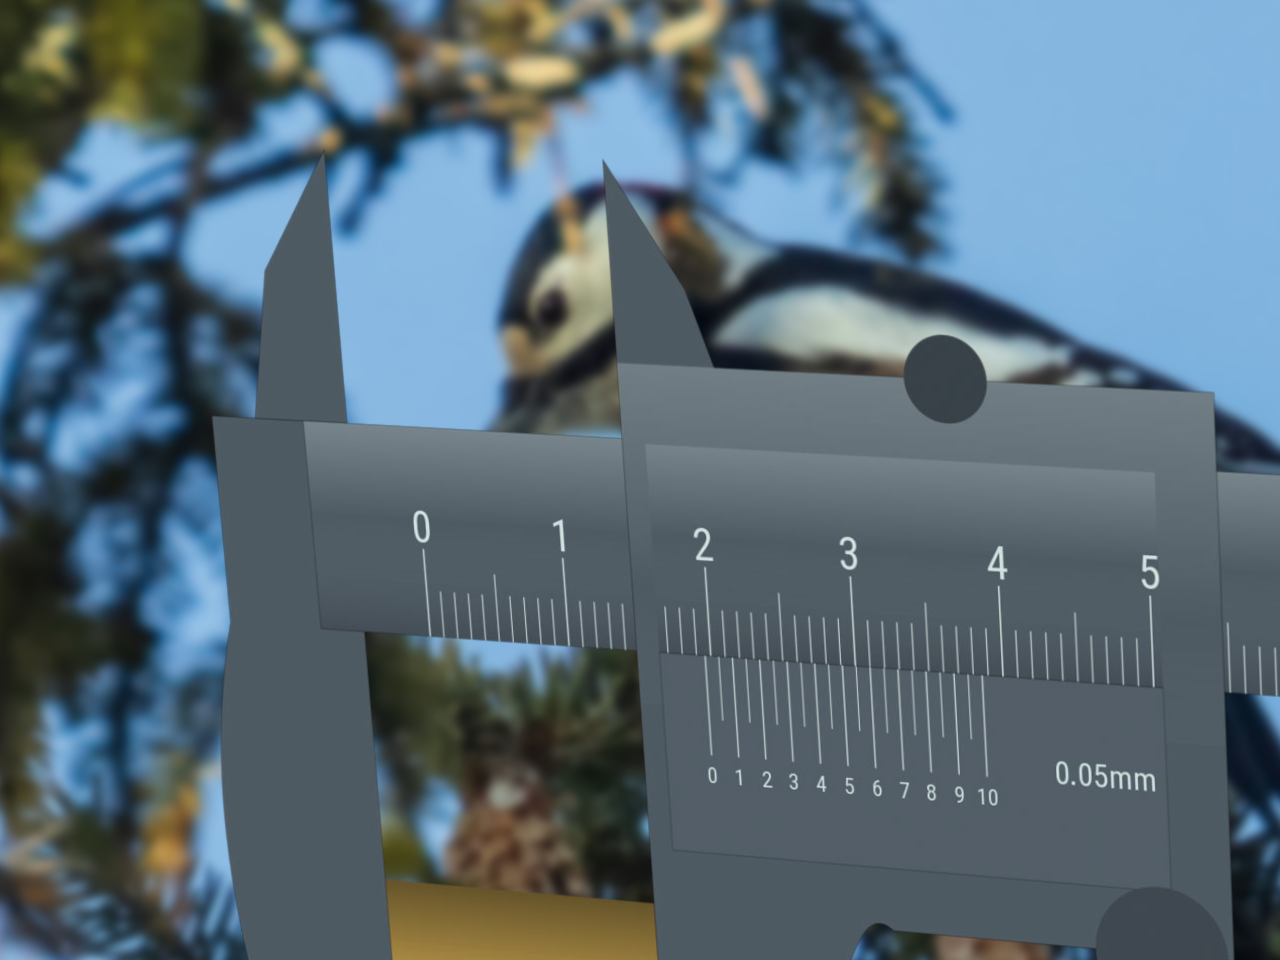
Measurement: 19.6 mm
